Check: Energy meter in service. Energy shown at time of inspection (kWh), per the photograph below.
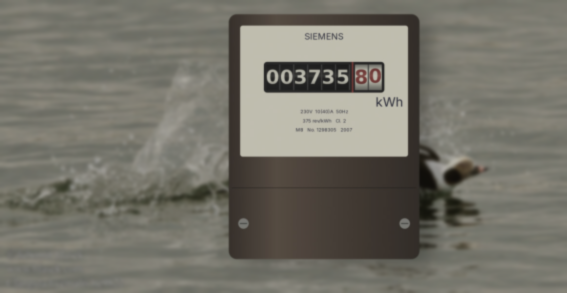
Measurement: 3735.80 kWh
